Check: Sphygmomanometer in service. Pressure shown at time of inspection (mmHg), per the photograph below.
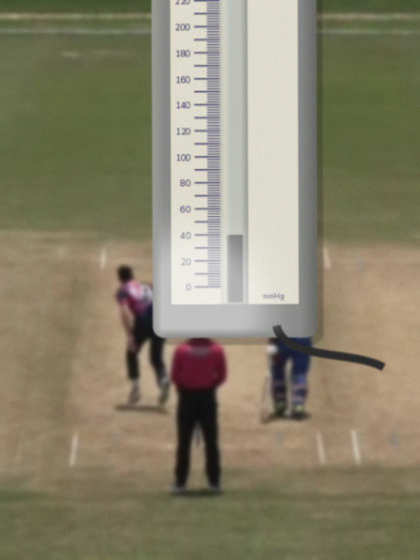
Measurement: 40 mmHg
